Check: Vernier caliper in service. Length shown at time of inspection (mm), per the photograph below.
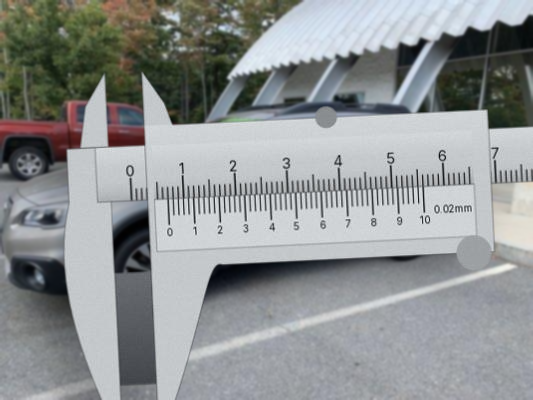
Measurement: 7.0 mm
